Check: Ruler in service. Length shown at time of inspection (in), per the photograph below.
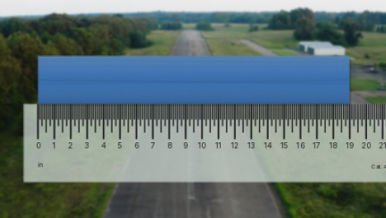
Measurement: 19 in
